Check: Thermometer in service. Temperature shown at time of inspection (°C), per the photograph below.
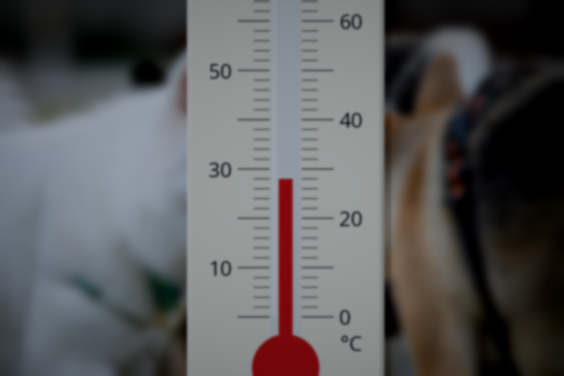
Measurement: 28 °C
